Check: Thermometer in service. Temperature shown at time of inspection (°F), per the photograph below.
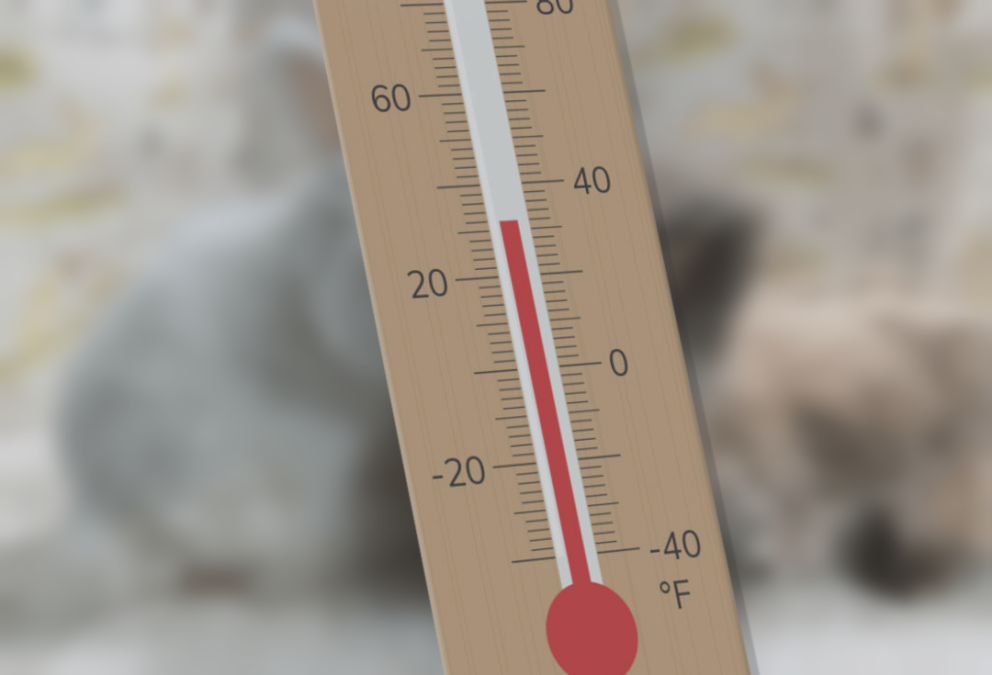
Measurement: 32 °F
